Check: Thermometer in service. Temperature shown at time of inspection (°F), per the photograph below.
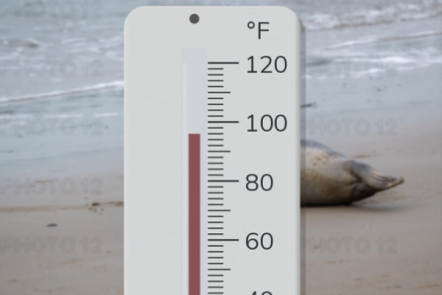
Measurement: 96 °F
